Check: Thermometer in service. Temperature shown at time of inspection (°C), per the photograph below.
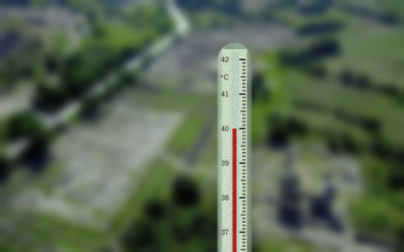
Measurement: 40 °C
